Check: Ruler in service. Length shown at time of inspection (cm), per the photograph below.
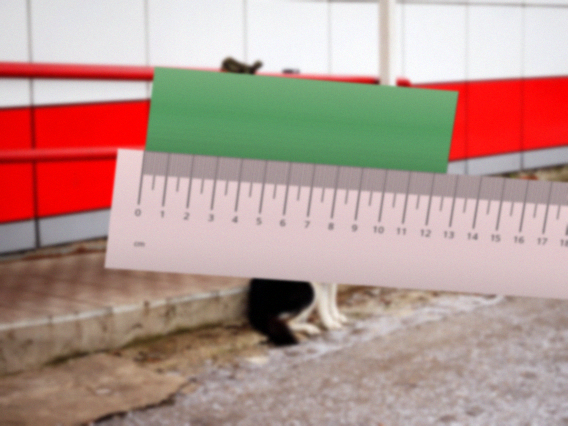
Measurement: 12.5 cm
